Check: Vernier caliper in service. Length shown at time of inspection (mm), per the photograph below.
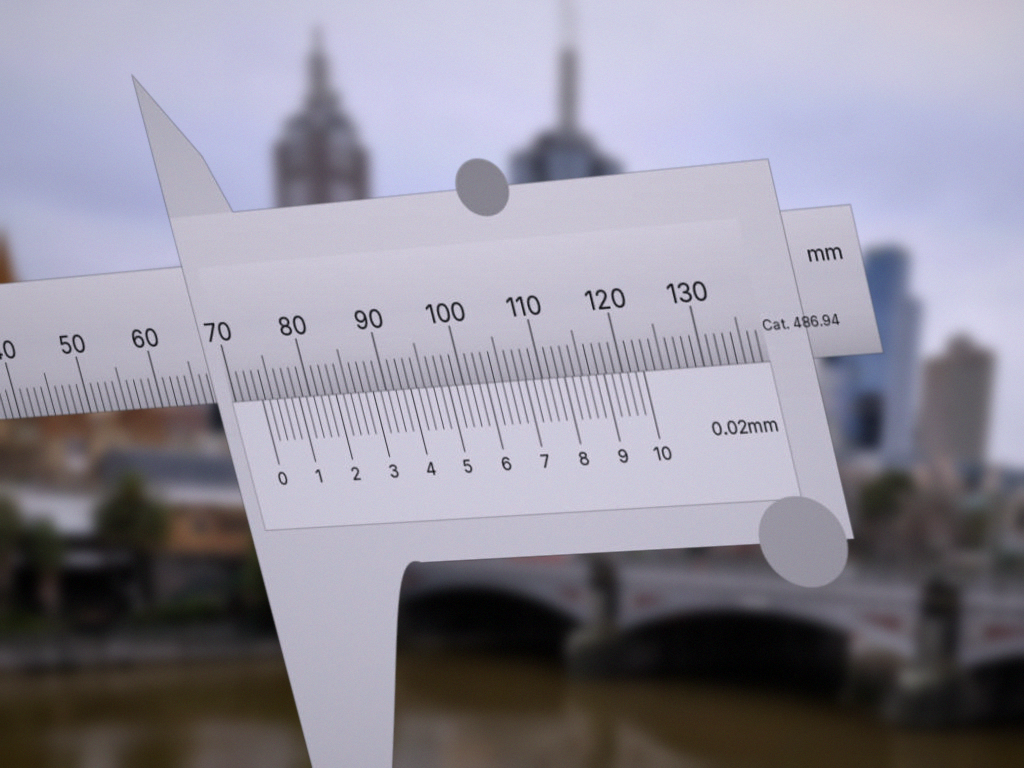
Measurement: 73.6 mm
